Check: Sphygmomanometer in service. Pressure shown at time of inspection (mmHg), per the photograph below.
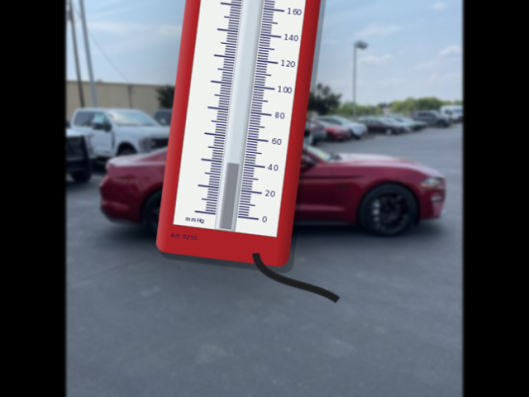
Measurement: 40 mmHg
